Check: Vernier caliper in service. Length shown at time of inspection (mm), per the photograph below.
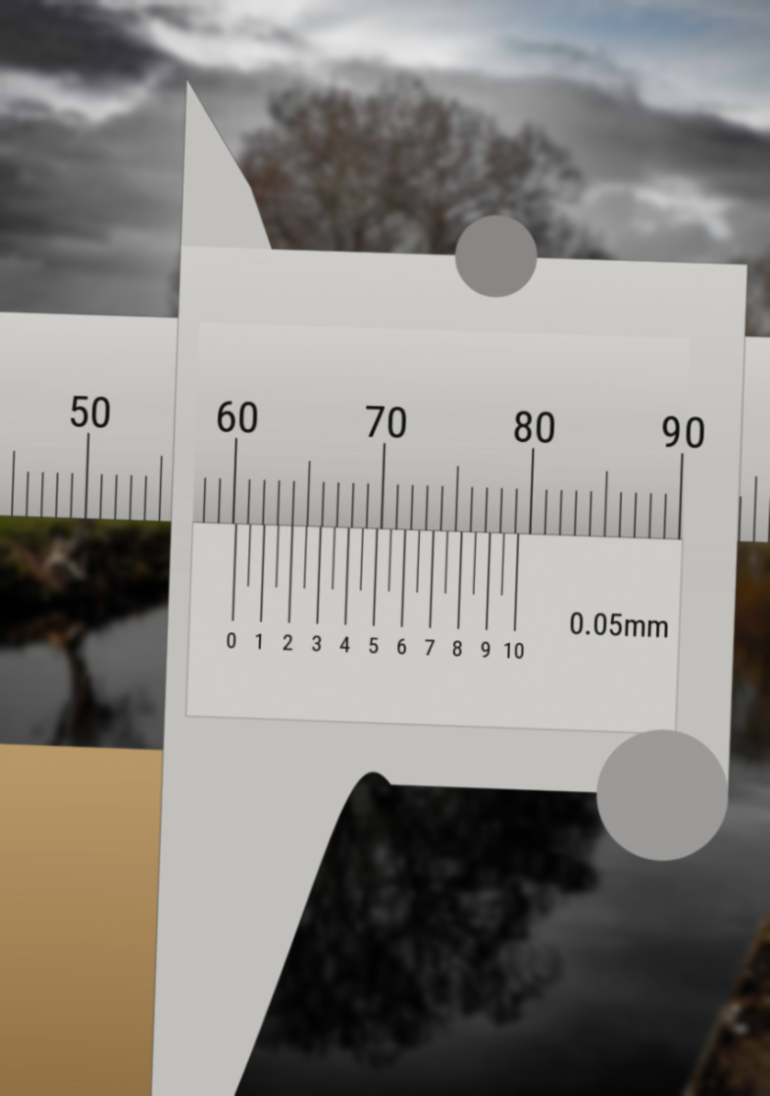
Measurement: 60.2 mm
